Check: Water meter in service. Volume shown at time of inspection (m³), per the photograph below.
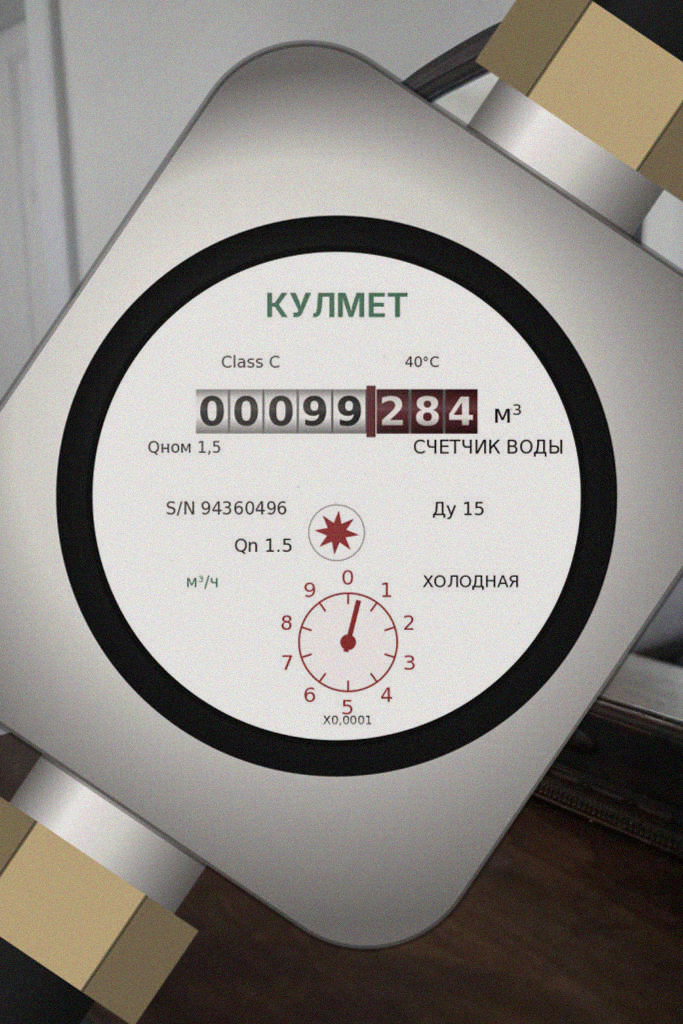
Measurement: 99.2840 m³
